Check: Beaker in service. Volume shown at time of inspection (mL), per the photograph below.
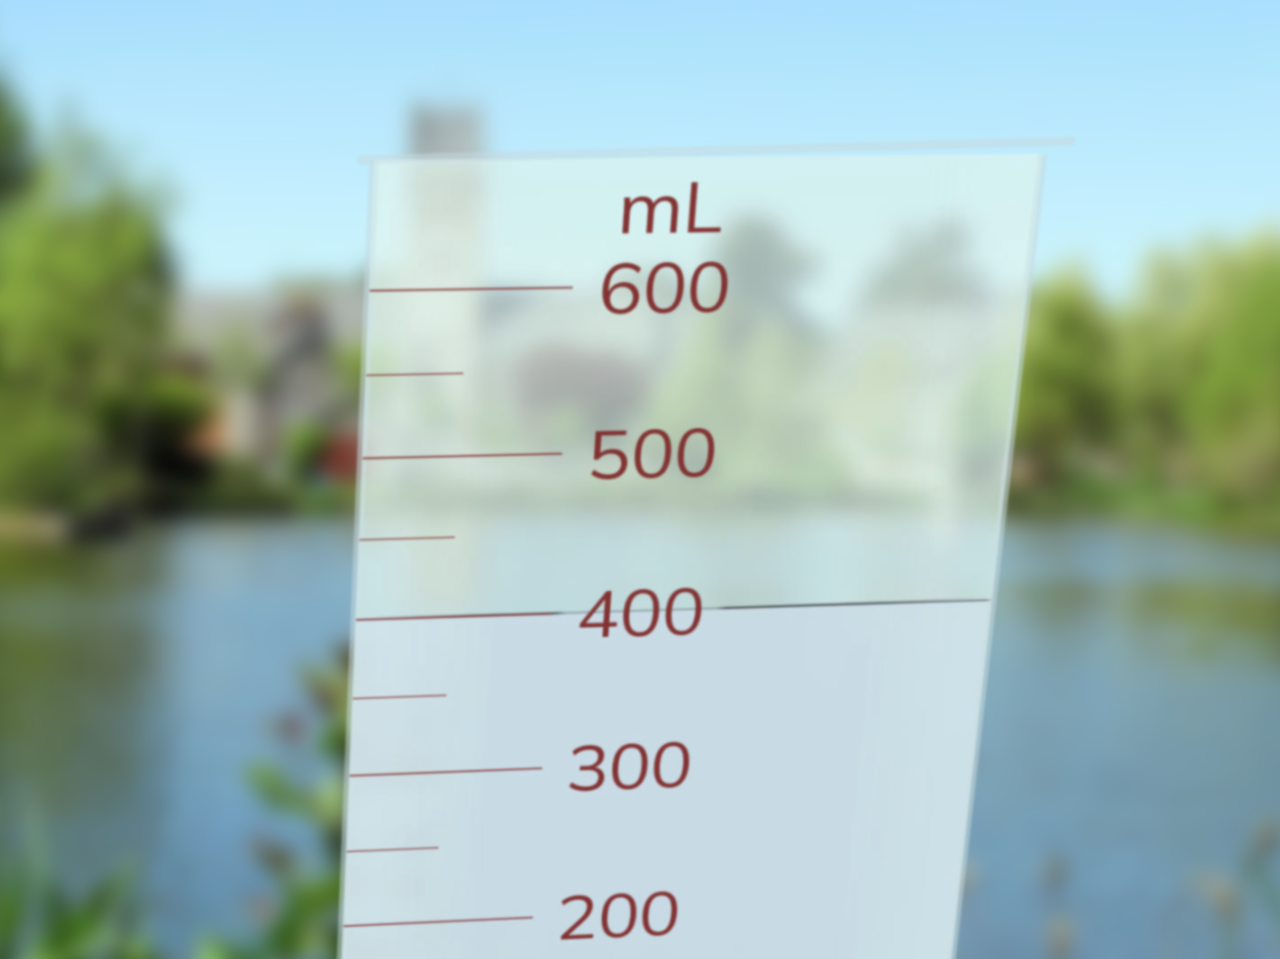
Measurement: 400 mL
